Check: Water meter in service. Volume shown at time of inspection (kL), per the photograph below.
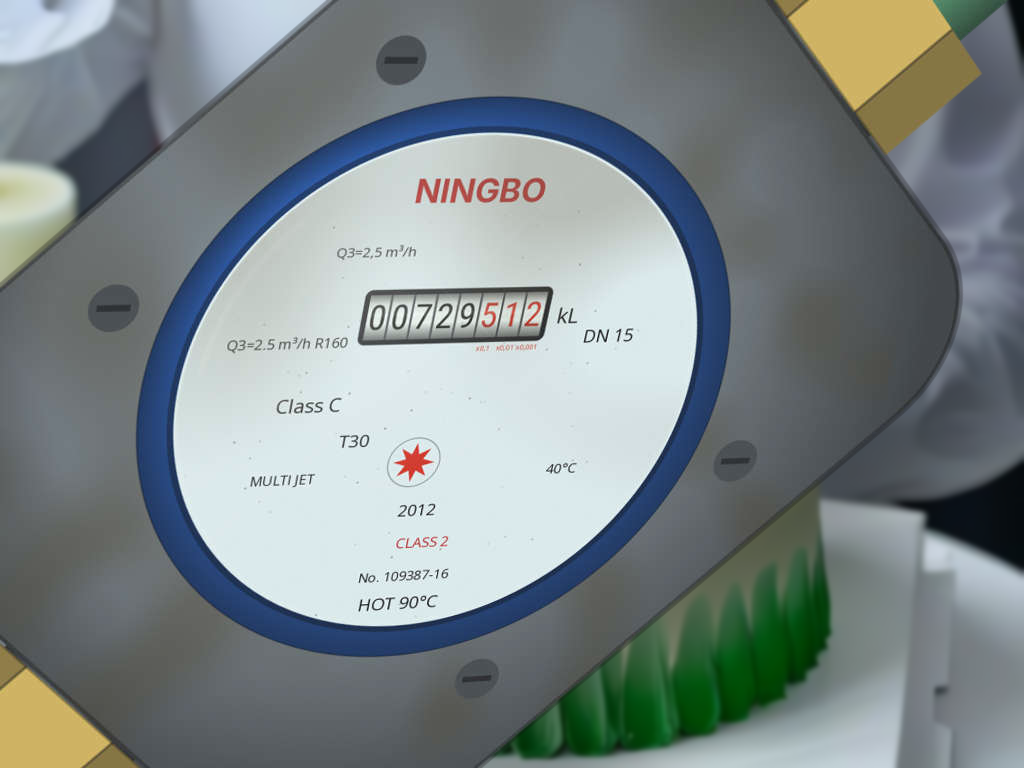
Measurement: 729.512 kL
